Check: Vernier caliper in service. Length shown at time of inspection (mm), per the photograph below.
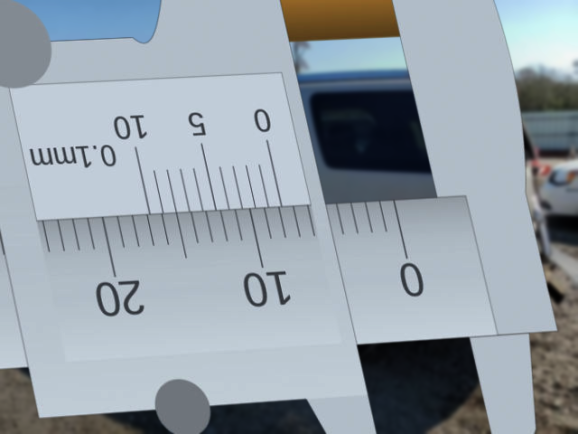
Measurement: 7.8 mm
